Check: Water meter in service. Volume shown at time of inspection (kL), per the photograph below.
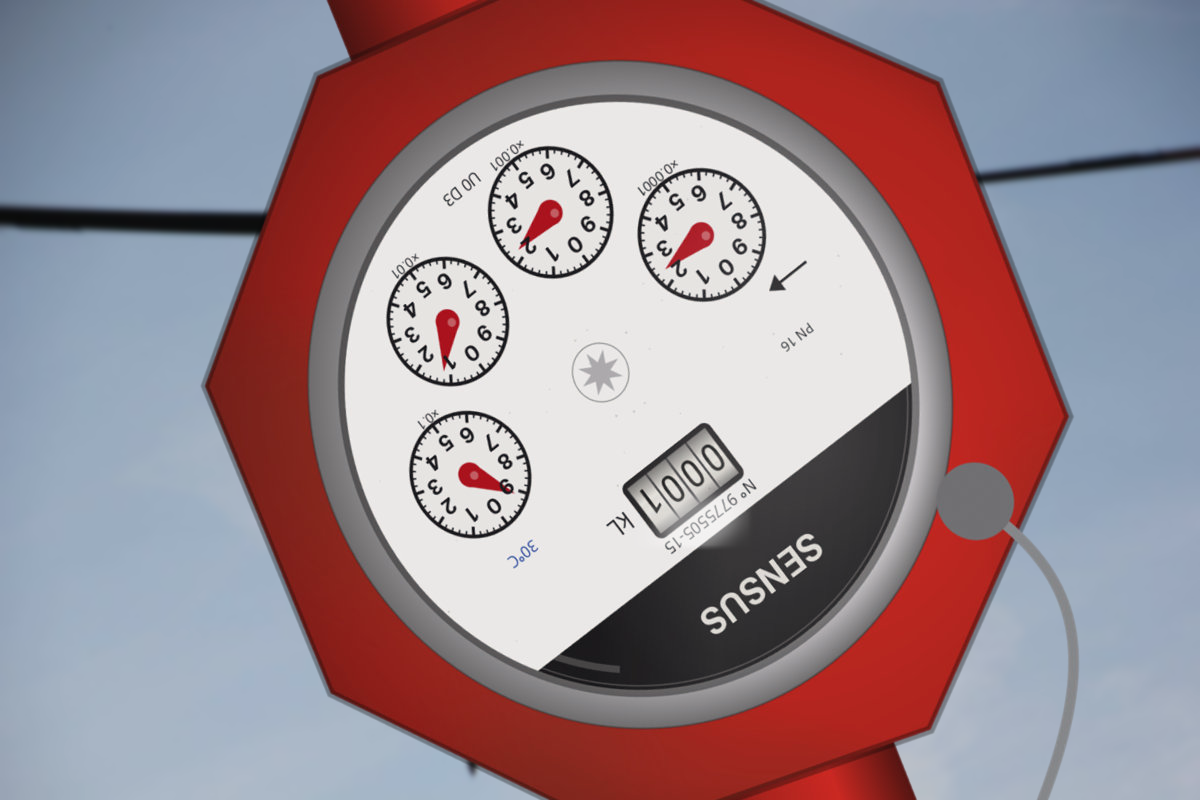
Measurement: 0.9122 kL
